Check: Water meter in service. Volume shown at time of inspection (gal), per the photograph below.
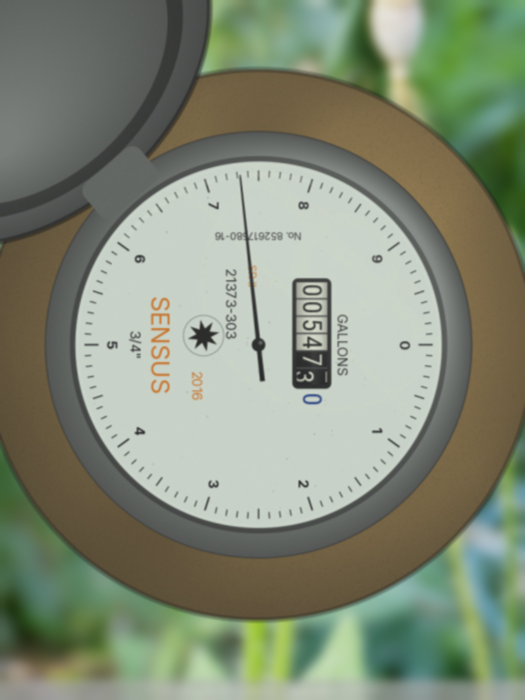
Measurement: 54727.3 gal
